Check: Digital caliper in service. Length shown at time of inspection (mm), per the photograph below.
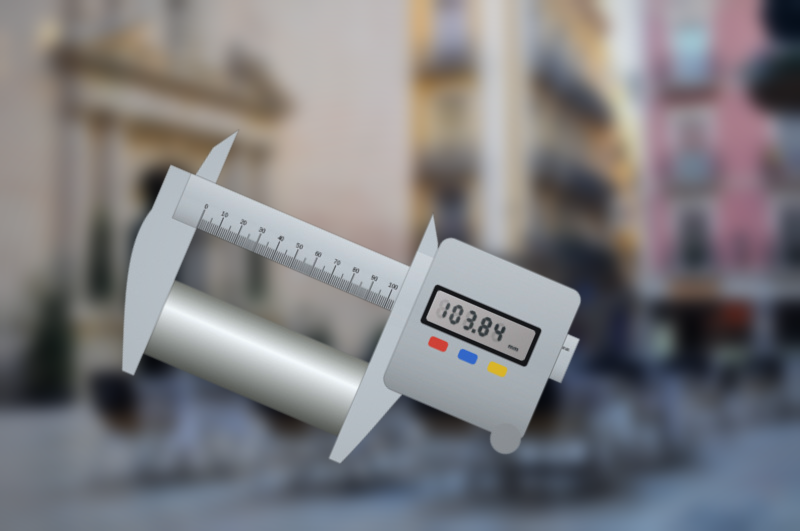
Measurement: 103.84 mm
